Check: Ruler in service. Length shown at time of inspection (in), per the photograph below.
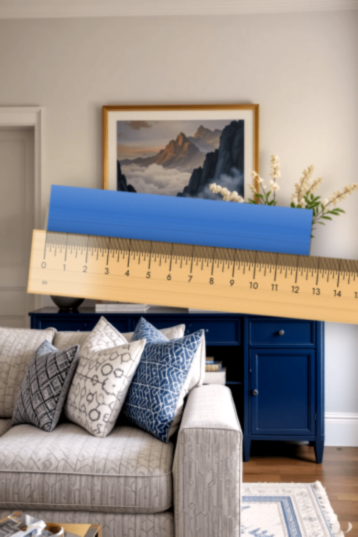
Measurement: 12.5 in
